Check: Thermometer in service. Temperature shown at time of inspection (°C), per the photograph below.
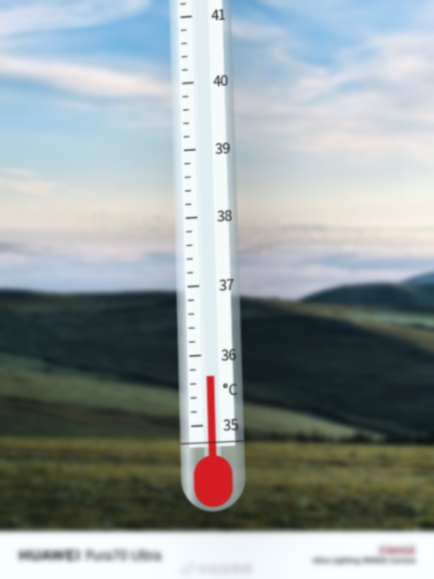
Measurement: 35.7 °C
